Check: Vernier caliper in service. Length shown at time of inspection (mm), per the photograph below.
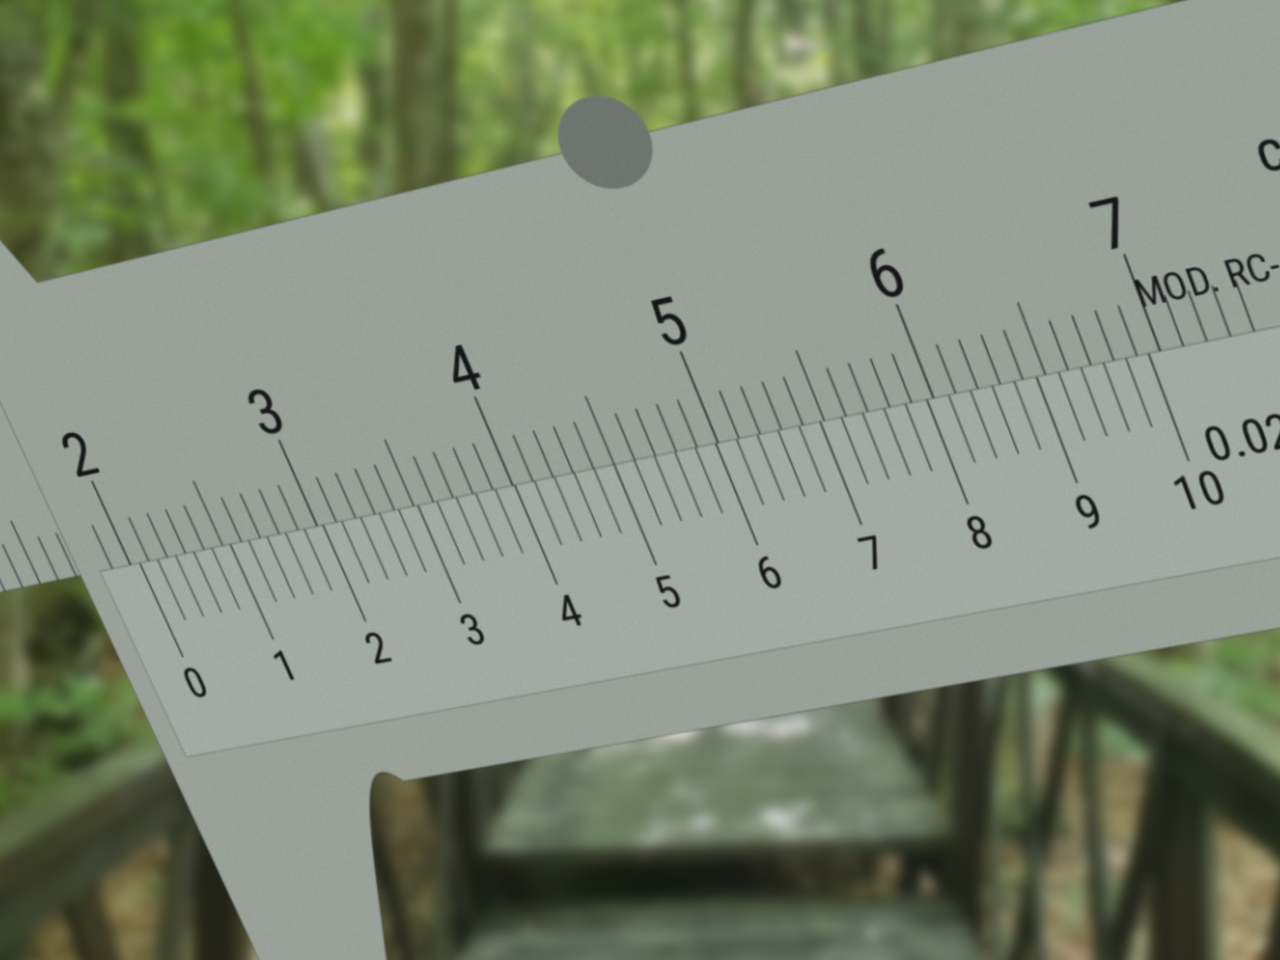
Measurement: 20.5 mm
